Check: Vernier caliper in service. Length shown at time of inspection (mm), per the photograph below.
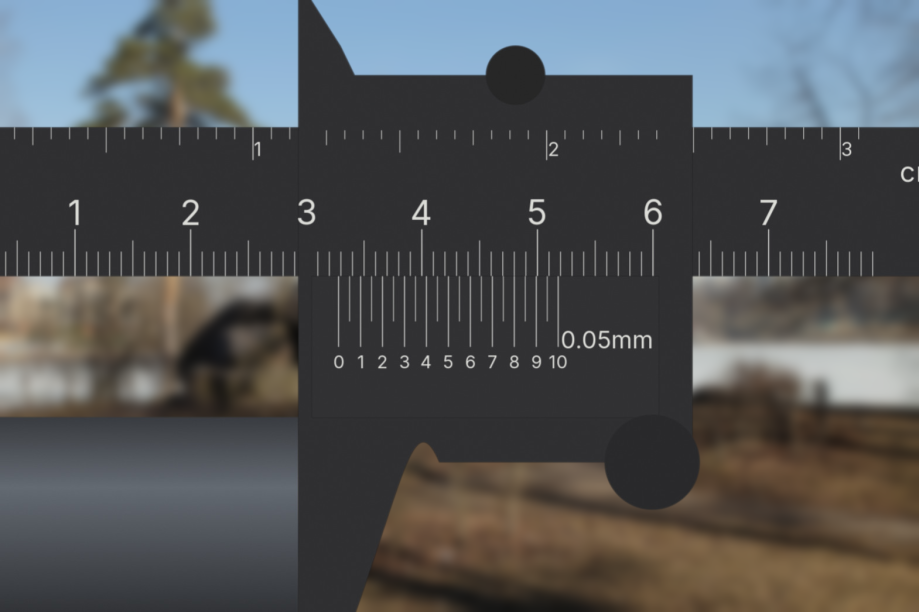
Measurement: 32.8 mm
